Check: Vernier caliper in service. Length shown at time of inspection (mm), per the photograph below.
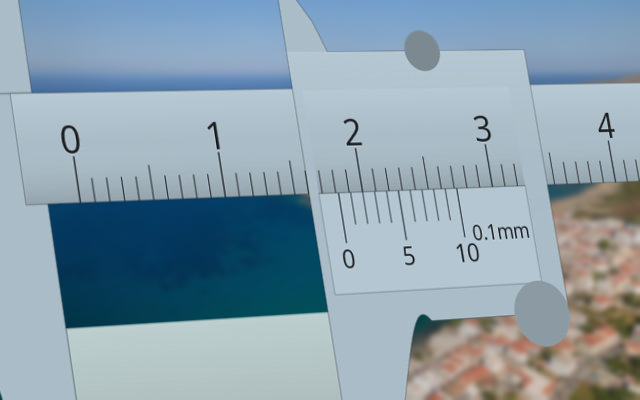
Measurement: 18.2 mm
